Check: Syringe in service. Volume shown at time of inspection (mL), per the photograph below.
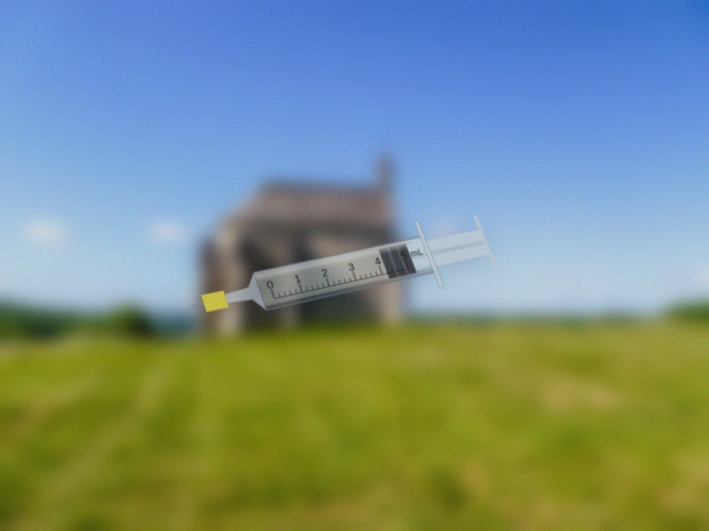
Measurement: 4.2 mL
